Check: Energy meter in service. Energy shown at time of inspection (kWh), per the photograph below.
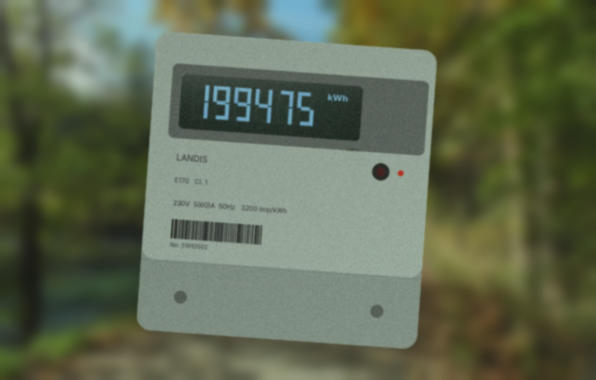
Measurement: 199475 kWh
